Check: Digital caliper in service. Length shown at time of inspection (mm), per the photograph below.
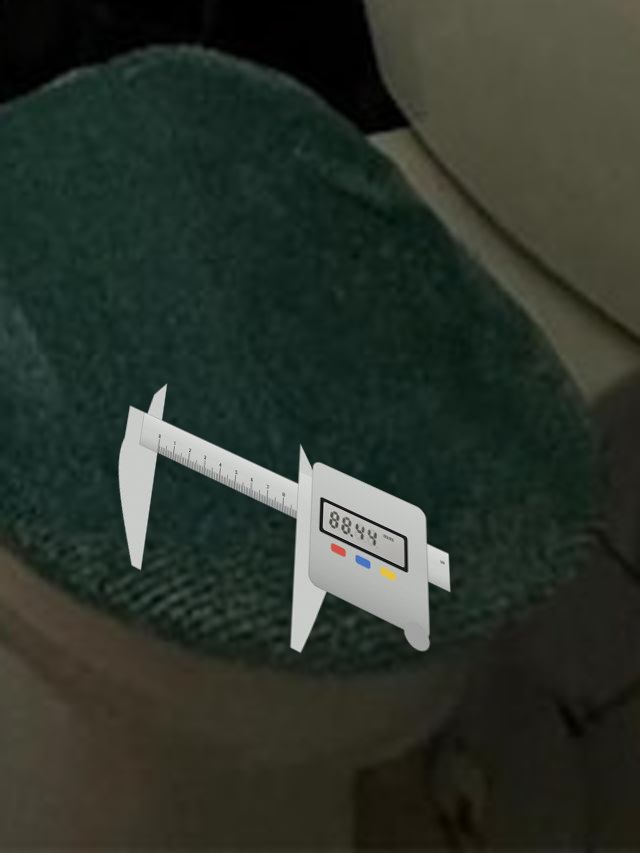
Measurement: 88.44 mm
